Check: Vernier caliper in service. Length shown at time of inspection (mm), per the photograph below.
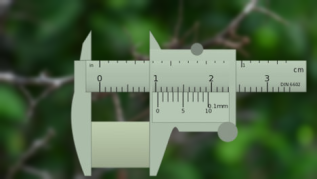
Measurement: 10.4 mm
